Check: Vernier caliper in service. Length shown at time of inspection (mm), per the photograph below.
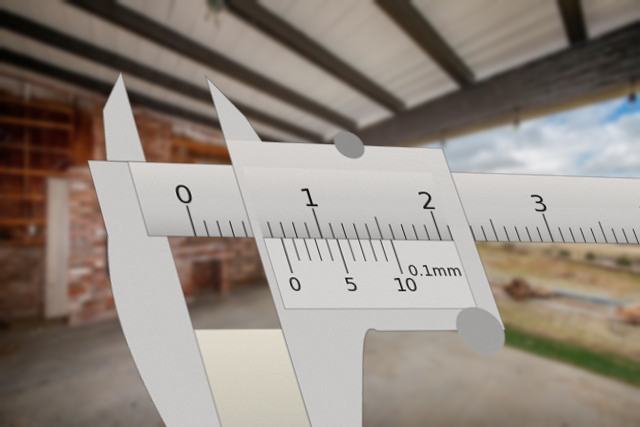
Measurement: 6.7 mm
